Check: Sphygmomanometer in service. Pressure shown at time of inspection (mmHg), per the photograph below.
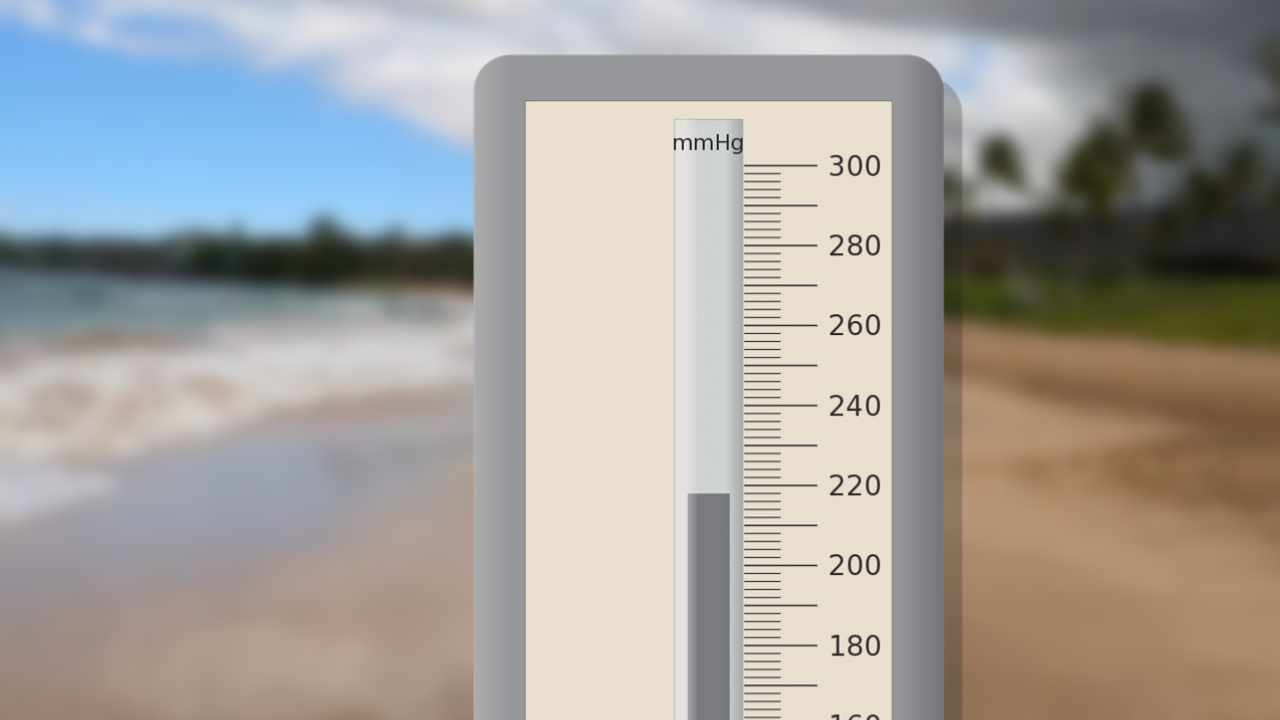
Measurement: 218 mmHg
